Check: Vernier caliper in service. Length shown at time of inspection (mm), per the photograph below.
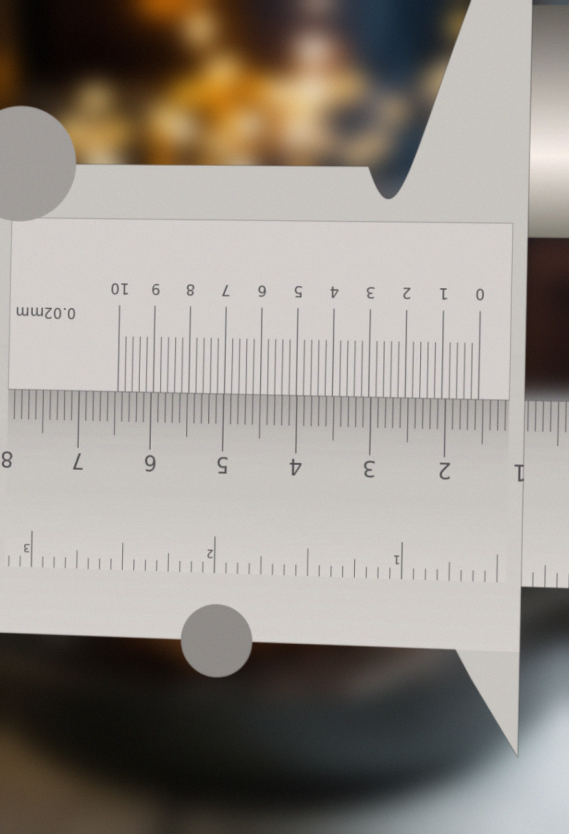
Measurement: 15.6 mm
